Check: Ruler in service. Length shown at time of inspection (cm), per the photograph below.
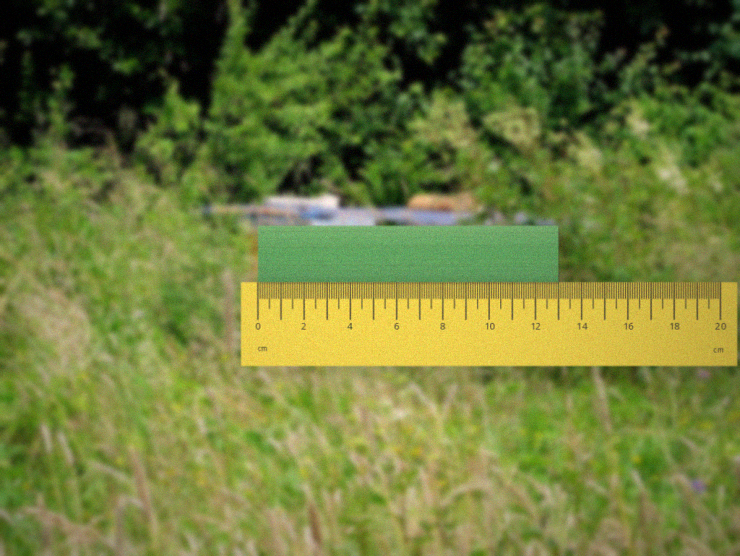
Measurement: 13 cm
